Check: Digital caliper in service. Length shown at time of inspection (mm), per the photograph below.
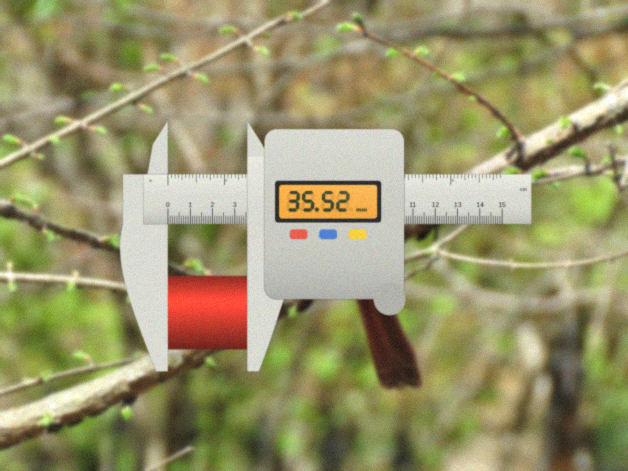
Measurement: 35.52 mm
